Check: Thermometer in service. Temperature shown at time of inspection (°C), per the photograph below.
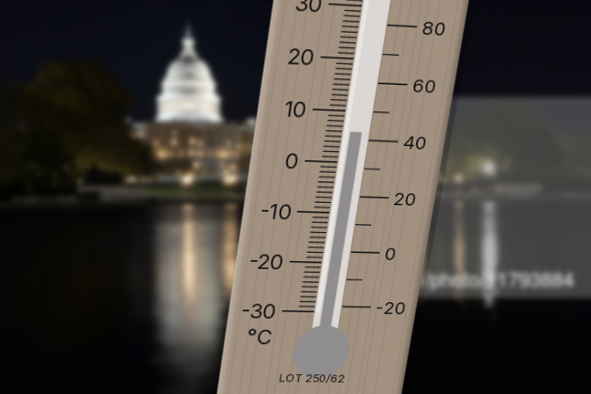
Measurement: 6 °C
